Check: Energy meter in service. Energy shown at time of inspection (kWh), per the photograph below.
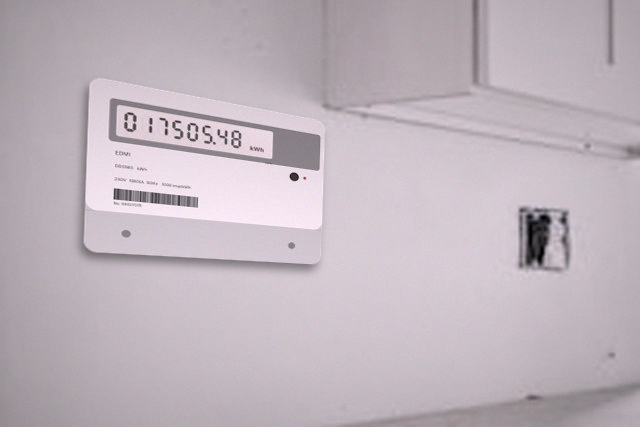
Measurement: 17505.48 kWh
